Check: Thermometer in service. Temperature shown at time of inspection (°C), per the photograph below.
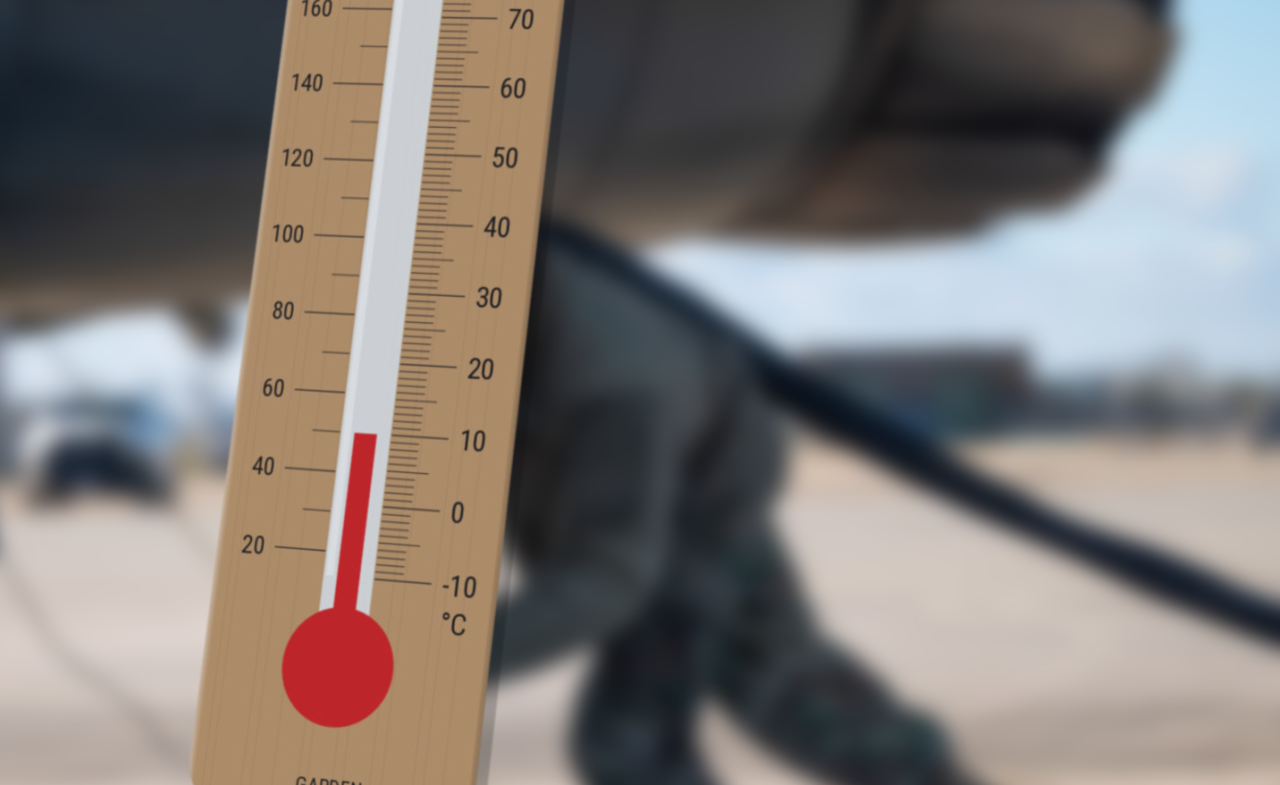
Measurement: 10 °C
